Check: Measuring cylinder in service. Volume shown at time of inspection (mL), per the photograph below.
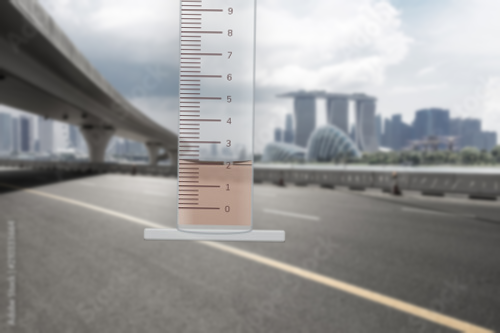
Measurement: 2 mL
